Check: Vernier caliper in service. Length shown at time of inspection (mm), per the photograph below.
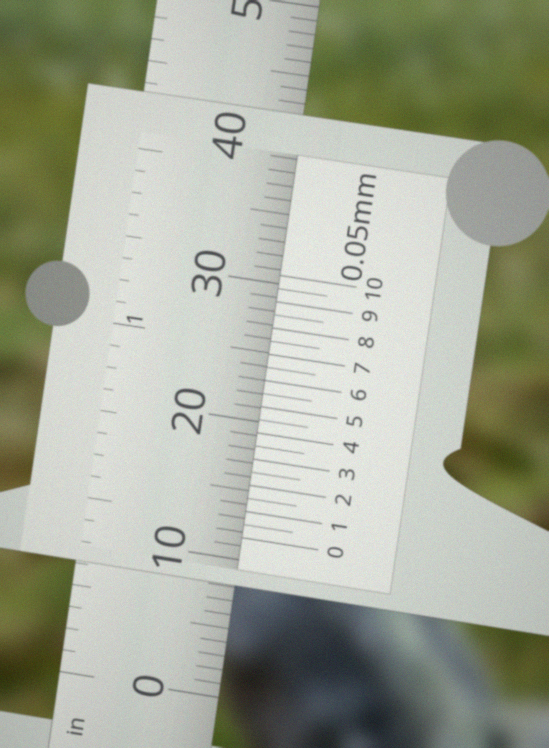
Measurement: 11.6 mm
